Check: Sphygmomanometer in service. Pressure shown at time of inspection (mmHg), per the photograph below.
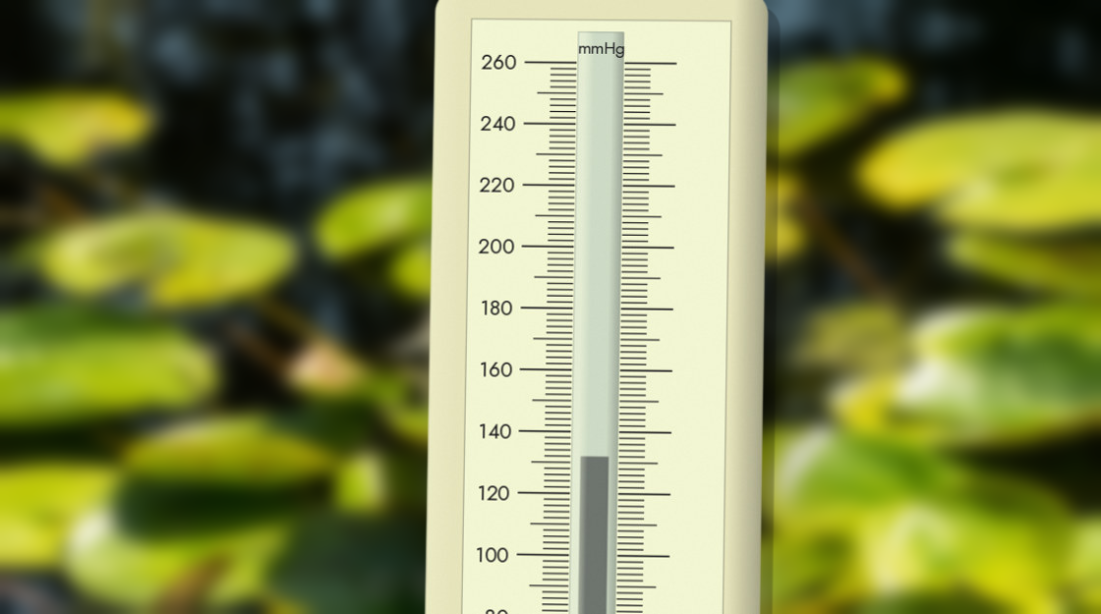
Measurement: 132 mmHg
